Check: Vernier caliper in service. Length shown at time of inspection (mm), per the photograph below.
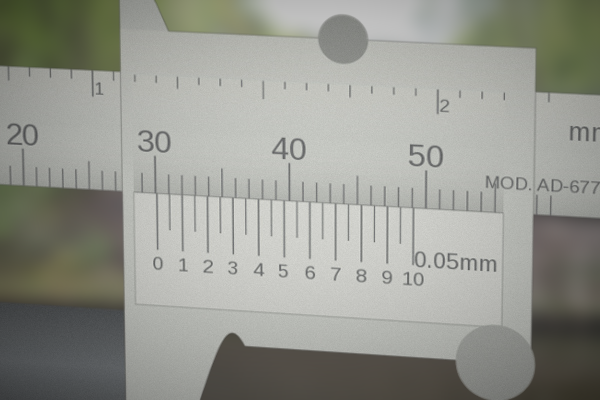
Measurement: 30.1 mm
